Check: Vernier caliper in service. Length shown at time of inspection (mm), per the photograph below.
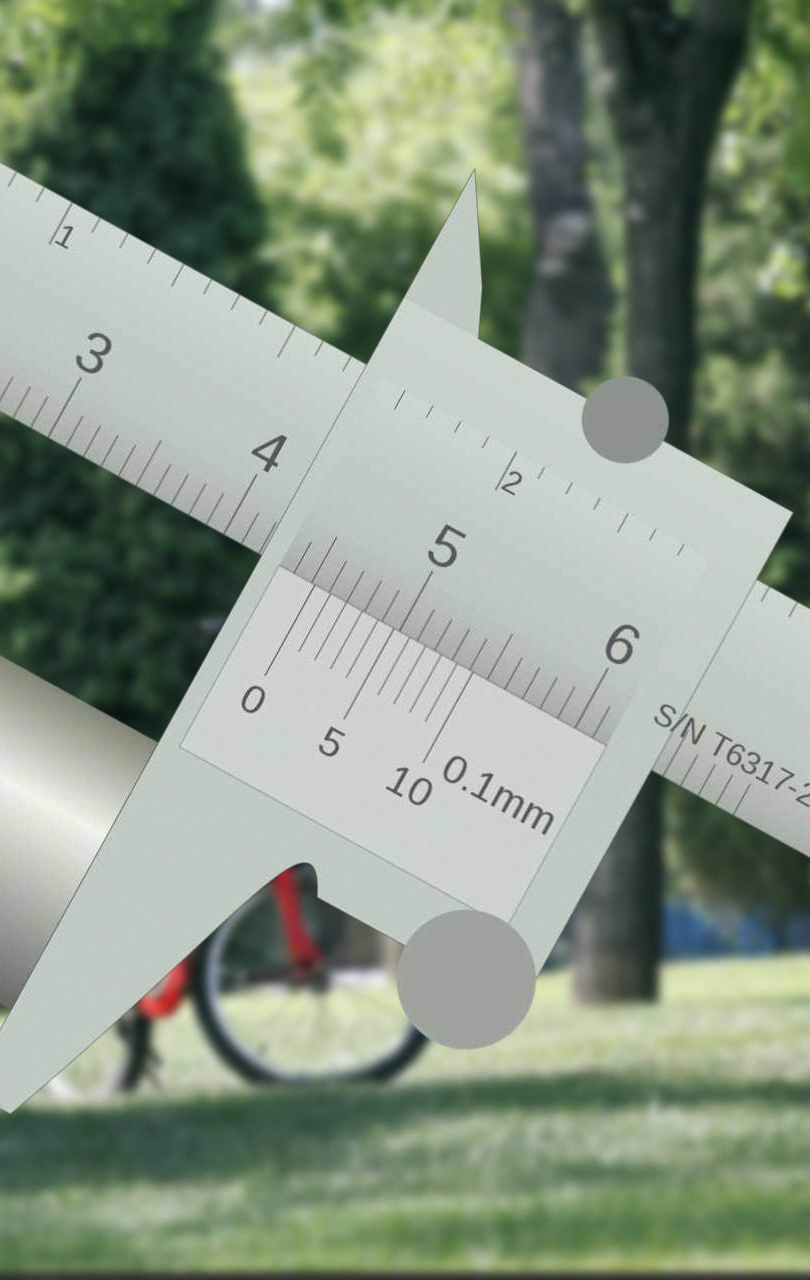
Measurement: 45.2 mm
